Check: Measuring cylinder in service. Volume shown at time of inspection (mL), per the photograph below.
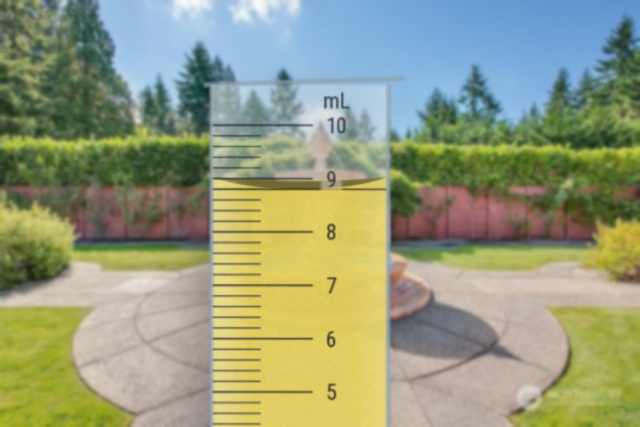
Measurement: 8.8 mL
